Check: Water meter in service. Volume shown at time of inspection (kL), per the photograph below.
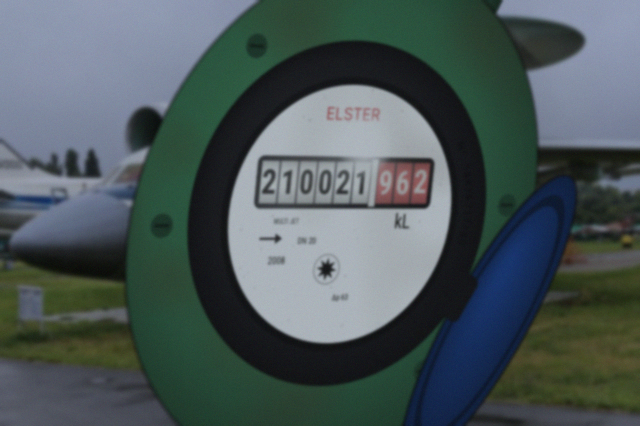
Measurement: 210021.962 kL
